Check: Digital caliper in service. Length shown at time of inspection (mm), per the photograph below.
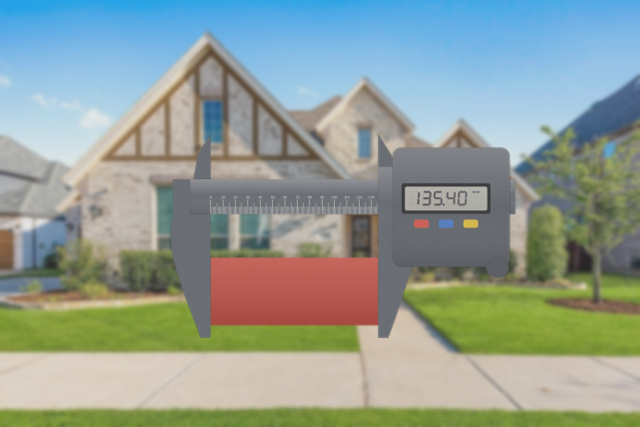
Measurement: 135.40 mm
